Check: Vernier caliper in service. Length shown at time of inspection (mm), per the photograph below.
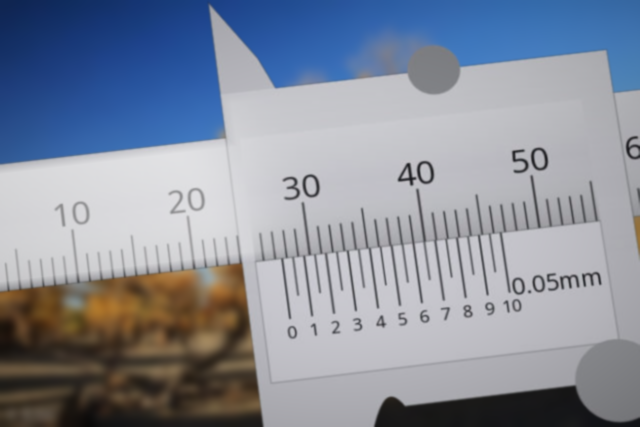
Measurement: 27.6 mm
